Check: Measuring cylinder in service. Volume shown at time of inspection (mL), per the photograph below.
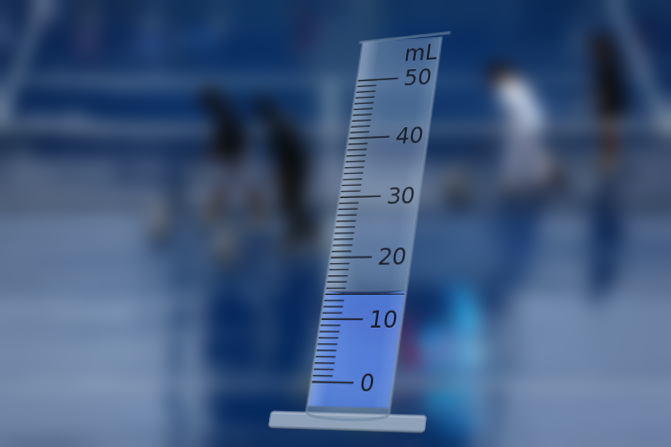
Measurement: 14 mL
